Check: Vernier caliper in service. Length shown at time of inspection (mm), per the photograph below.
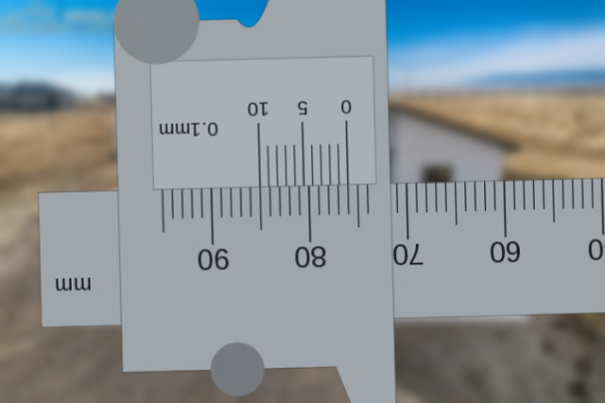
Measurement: 76.0 mm
